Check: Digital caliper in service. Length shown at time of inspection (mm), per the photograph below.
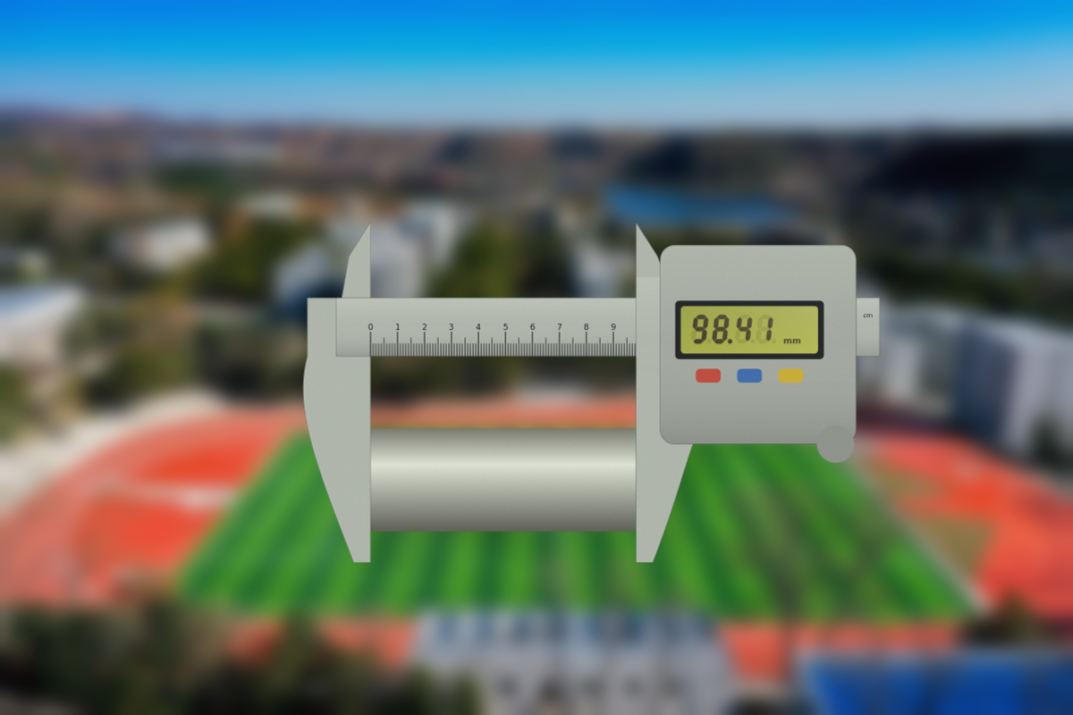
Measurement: 98.41 mm
